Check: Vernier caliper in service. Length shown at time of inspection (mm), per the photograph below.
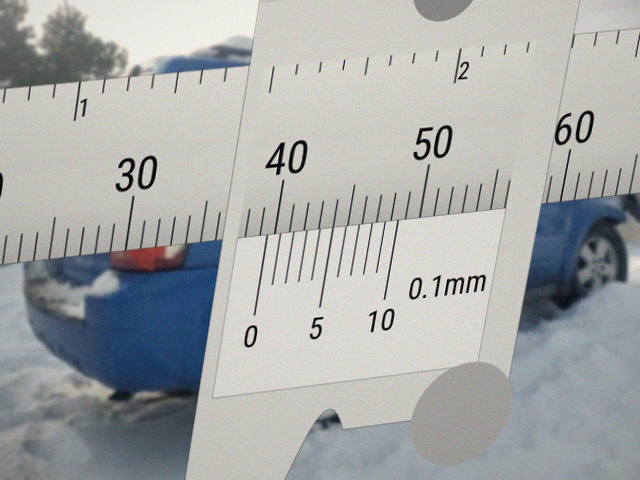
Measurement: 39.5 mm
